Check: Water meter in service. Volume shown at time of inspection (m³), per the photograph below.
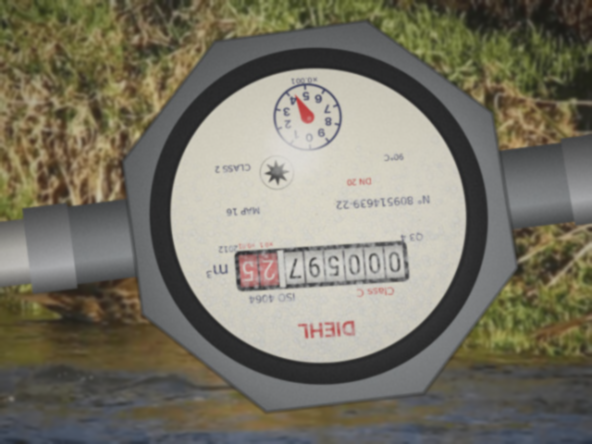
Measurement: 597.254 m³
